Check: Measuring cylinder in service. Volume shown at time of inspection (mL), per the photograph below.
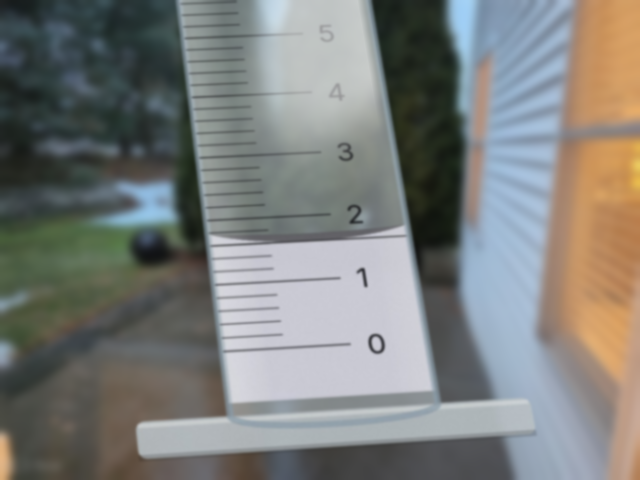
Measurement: 1.6 mL
